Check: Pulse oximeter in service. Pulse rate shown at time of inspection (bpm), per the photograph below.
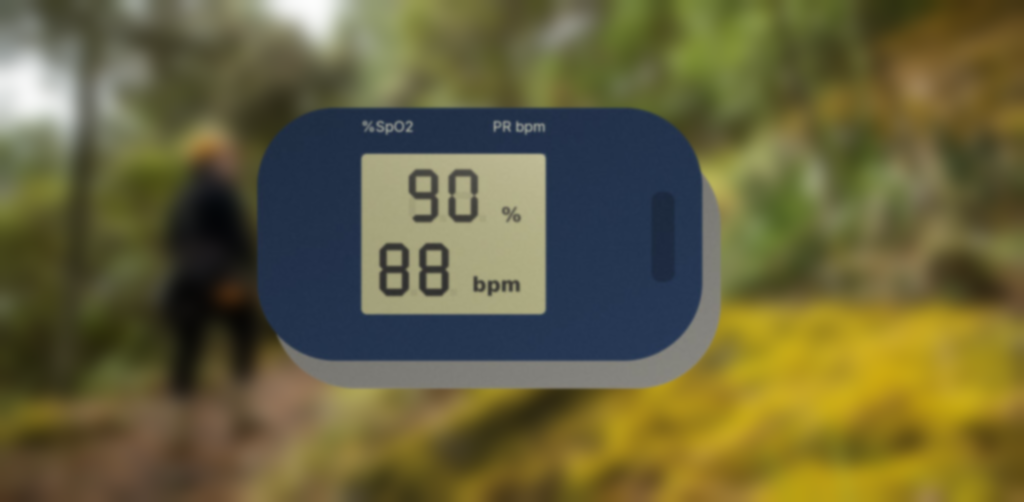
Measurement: 88 bpm
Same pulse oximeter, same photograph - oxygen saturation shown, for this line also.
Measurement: 90 %
